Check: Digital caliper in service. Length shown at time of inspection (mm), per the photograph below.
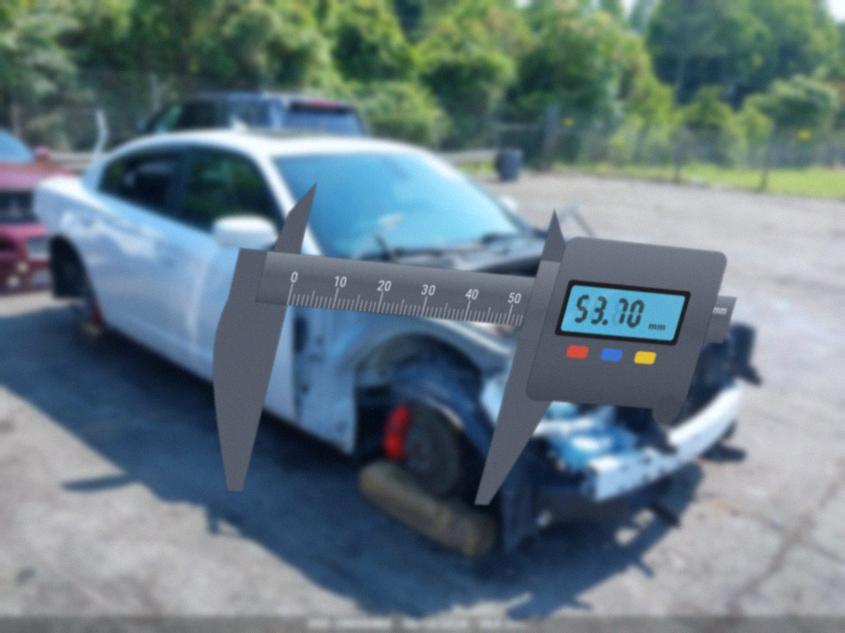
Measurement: 53.70 mm
